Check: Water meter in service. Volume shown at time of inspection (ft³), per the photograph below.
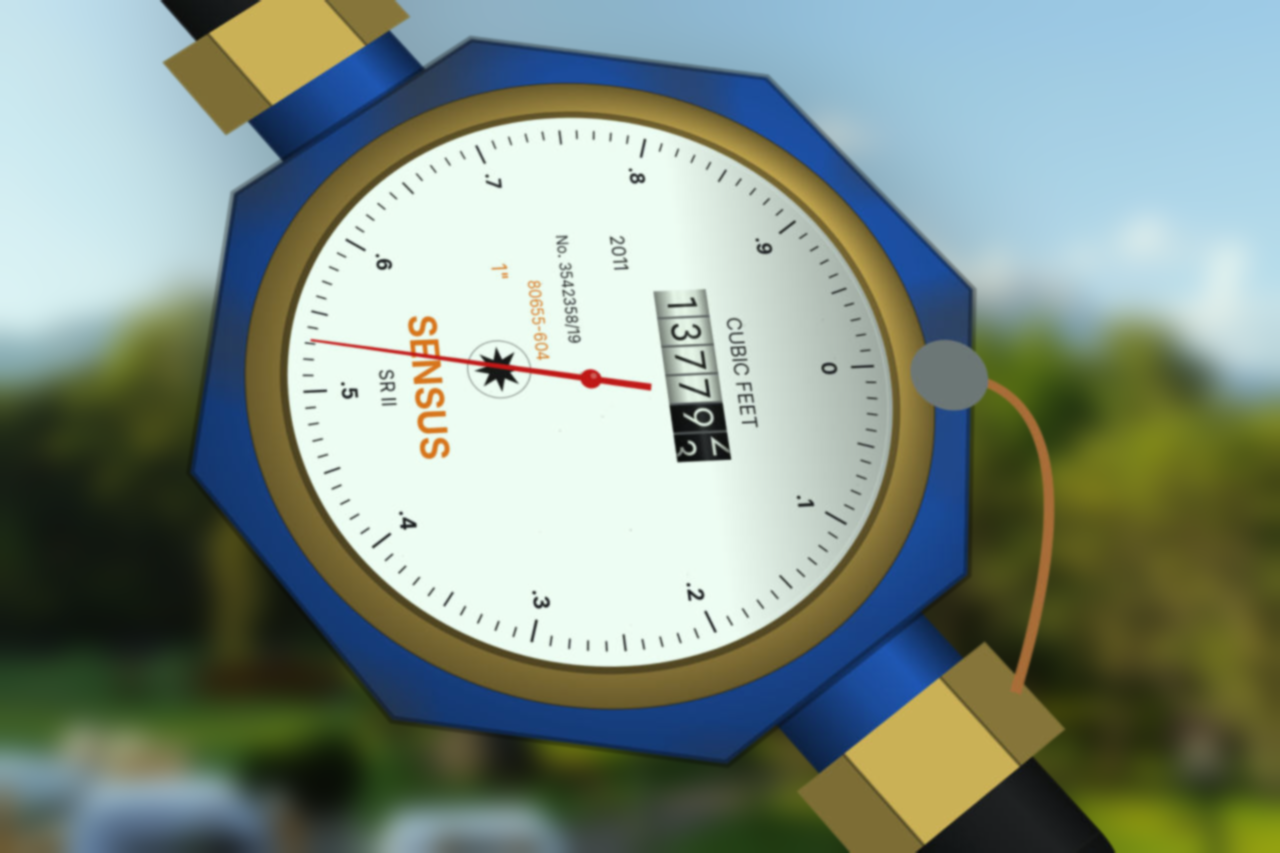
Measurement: 137792.53 ft³
